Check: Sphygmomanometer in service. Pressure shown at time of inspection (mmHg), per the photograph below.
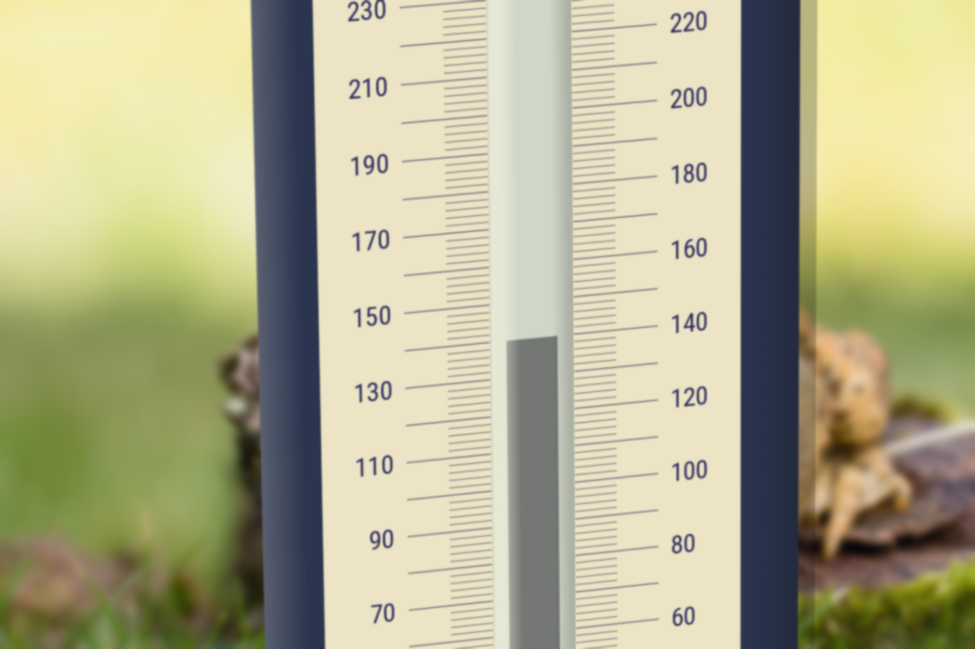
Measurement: 140 mmHg
